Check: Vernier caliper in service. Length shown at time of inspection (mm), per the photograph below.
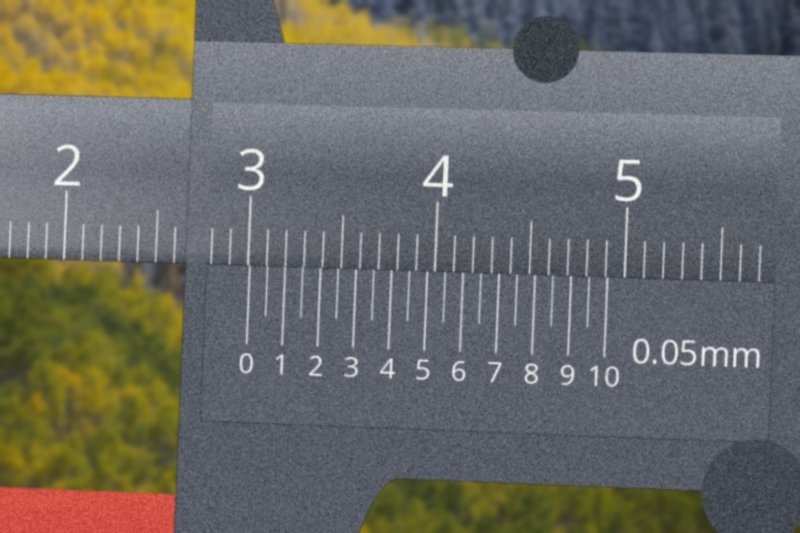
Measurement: 30.1 mm
